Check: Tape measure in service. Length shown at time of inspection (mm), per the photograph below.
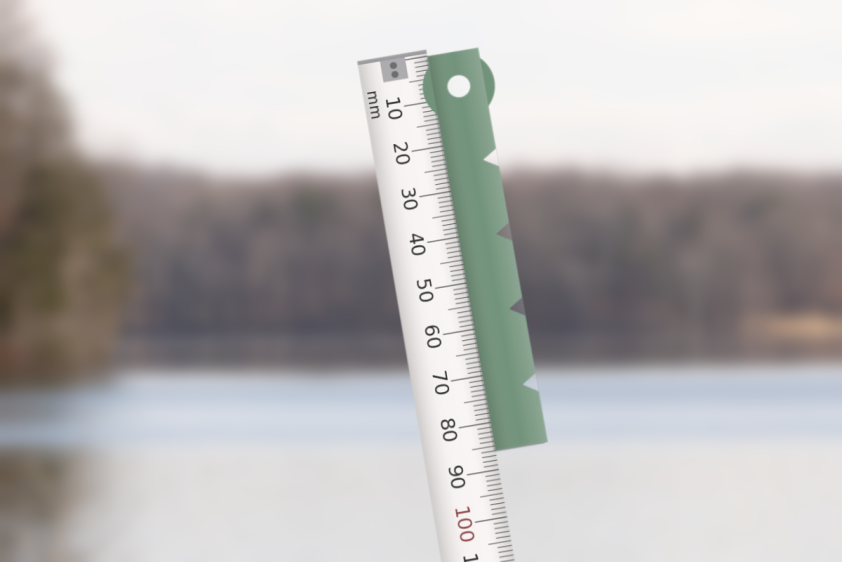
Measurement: 86 mm
